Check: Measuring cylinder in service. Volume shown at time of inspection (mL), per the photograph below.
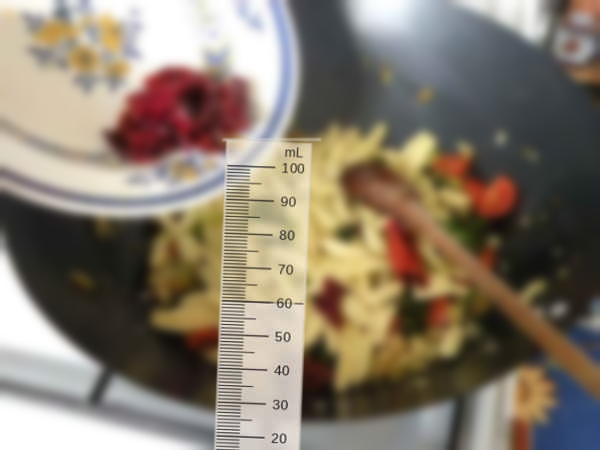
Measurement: 60 mL
